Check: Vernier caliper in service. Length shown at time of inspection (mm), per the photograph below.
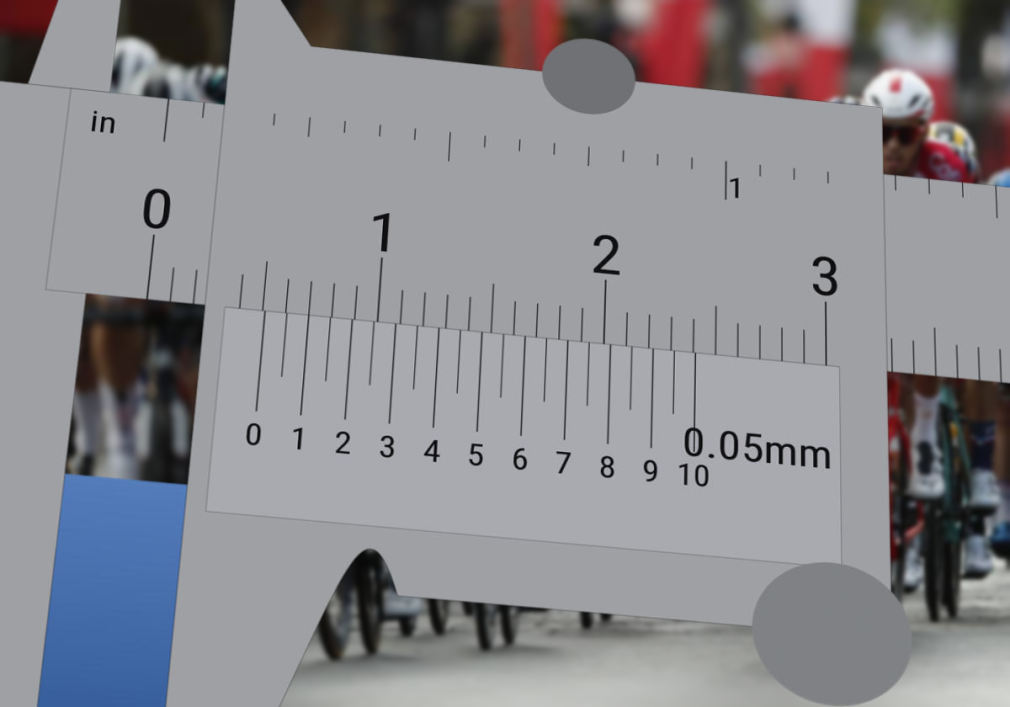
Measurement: 5.10 mm
